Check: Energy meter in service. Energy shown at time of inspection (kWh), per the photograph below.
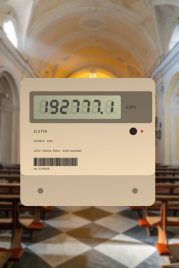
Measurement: 192777.1 kWh
